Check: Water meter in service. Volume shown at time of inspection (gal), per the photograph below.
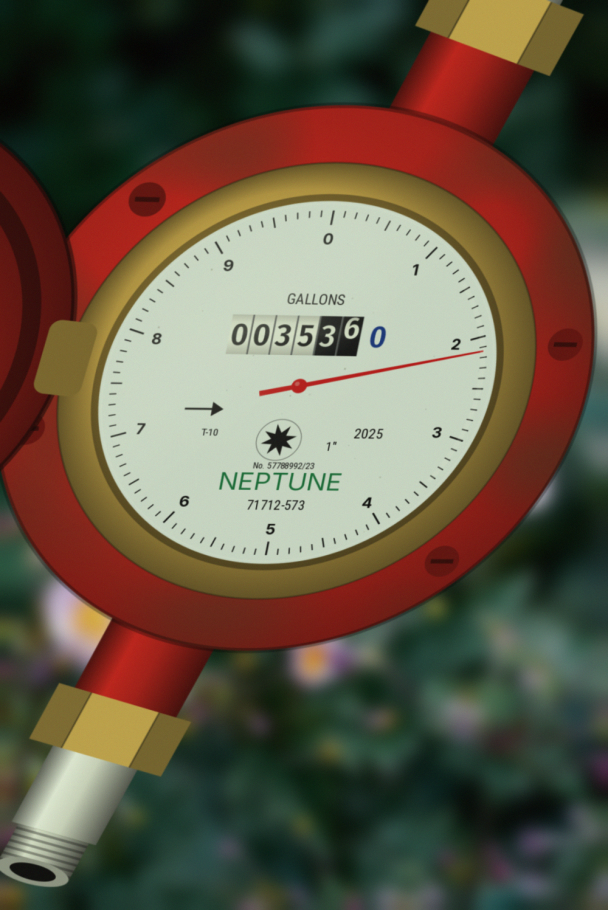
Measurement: 35362.1 gal
